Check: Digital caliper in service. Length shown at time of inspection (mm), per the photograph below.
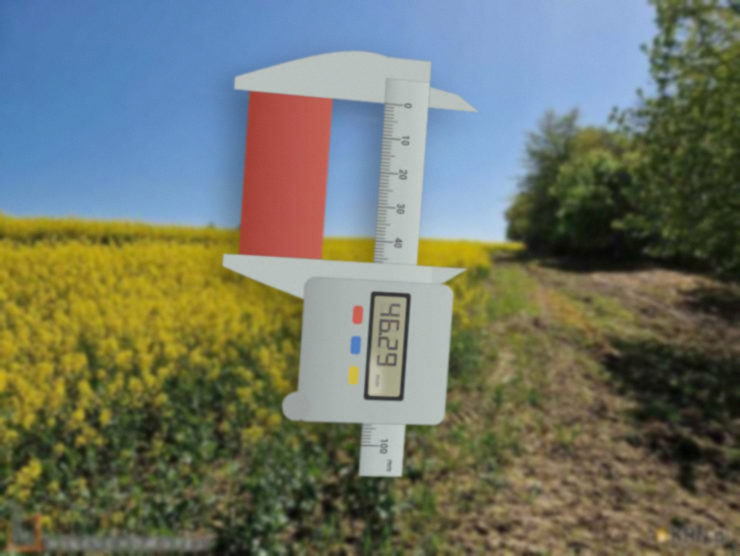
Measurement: 46.29 mm
